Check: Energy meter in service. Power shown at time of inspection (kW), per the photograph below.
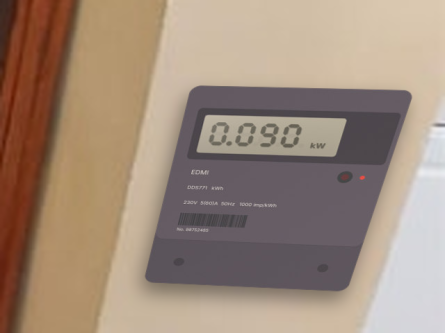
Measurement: 0.090 kW
